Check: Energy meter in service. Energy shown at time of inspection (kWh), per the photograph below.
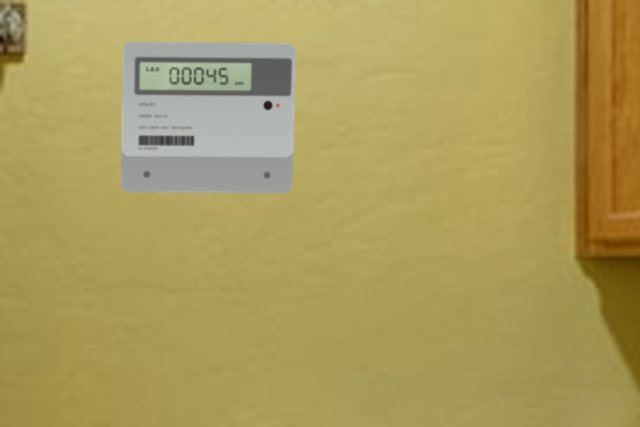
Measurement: 45 kWh
